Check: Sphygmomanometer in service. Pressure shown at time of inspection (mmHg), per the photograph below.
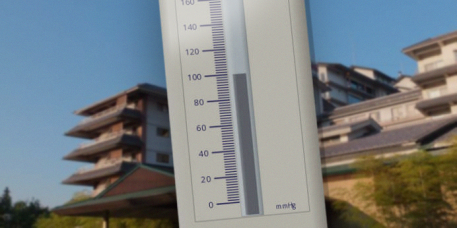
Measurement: 100 mmHg
